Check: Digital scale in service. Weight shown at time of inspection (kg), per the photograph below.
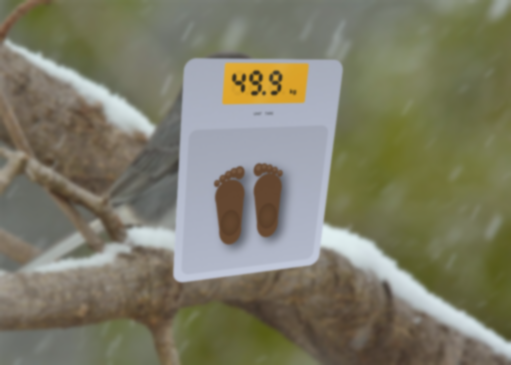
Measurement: 49.9 kg
